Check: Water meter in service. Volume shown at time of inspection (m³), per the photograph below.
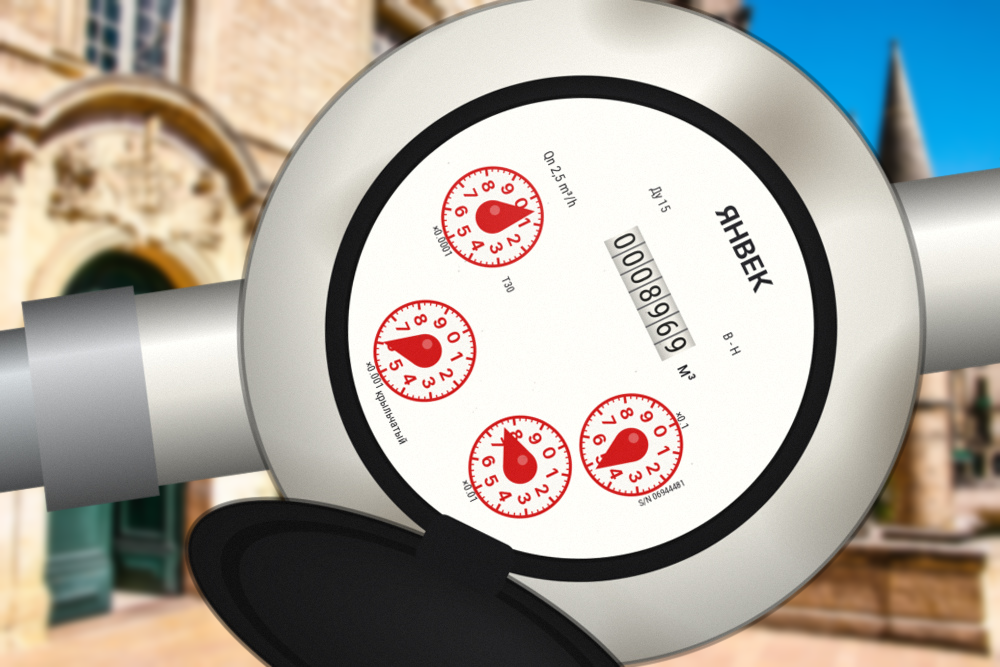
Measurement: 8969.4760 m³
